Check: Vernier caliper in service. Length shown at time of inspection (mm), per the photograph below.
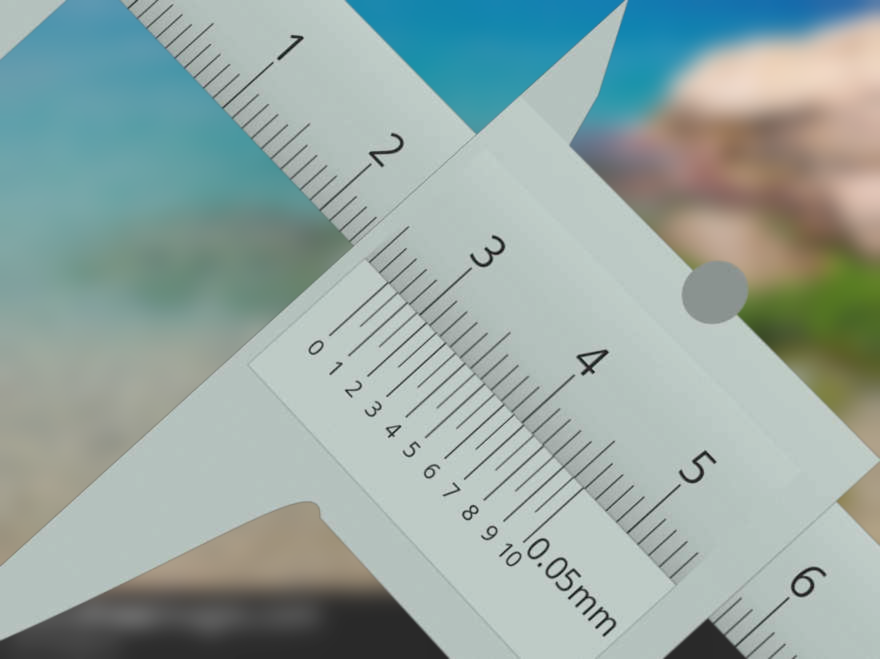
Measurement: 26.9 mm
